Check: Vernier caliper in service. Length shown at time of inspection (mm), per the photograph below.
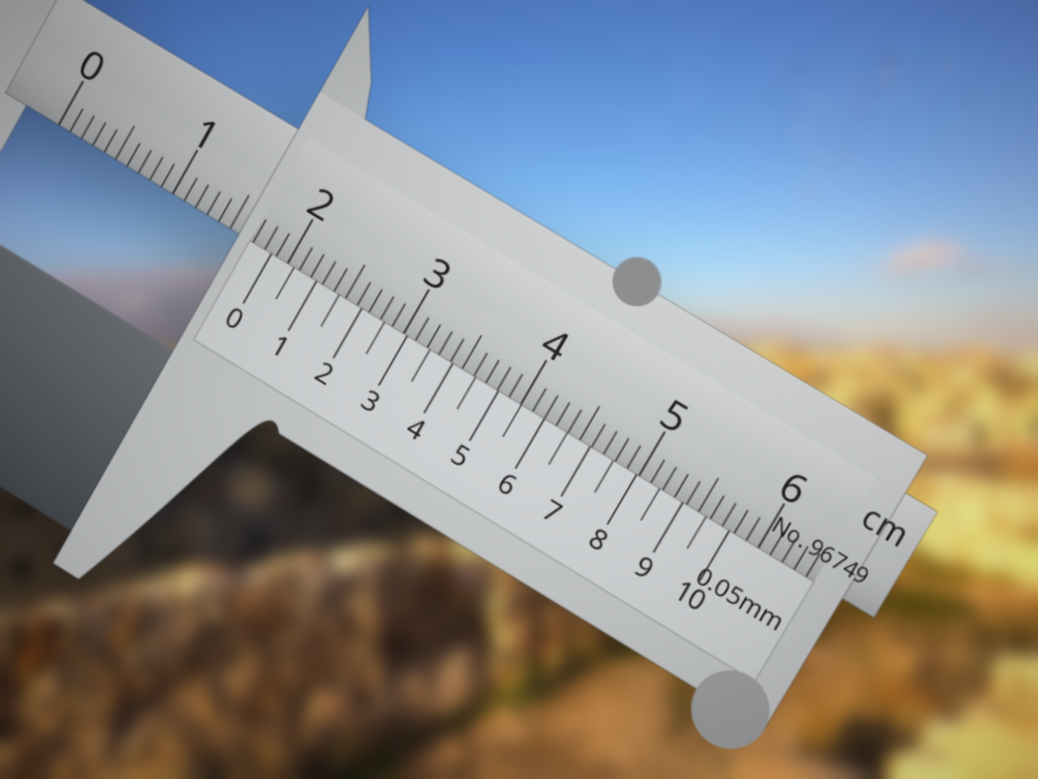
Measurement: 18.6 mm
